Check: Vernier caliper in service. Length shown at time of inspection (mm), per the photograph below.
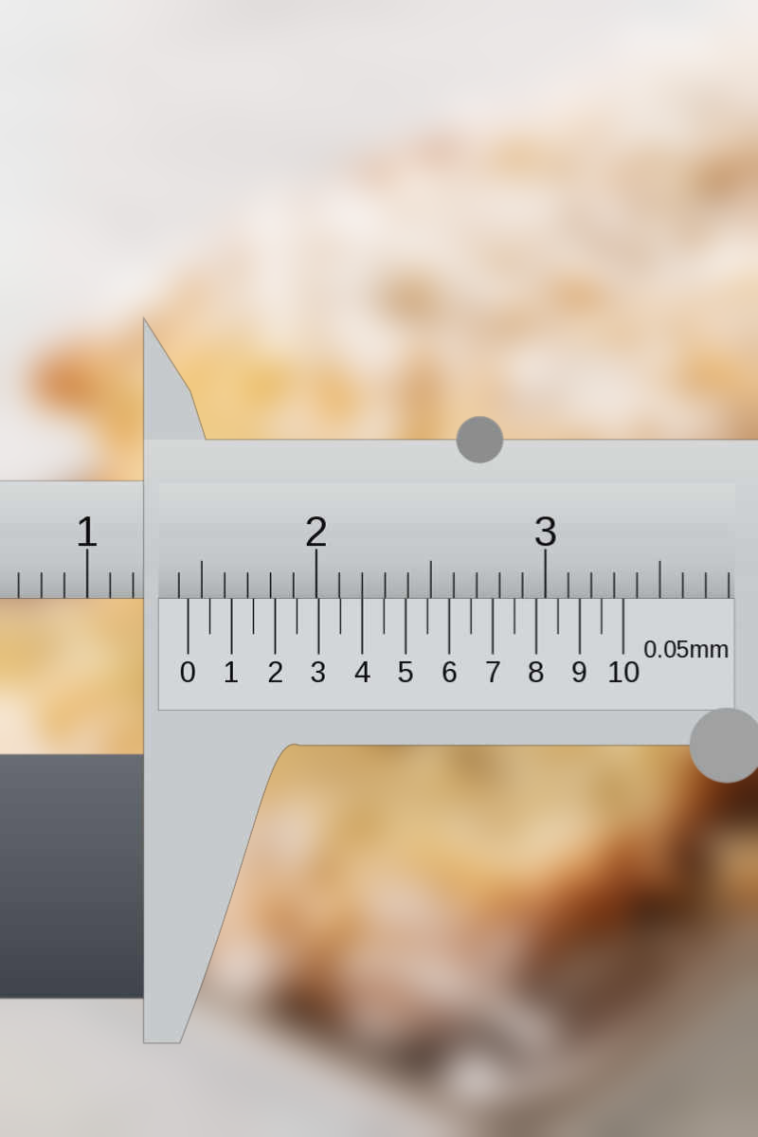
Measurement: 14.40 mm
